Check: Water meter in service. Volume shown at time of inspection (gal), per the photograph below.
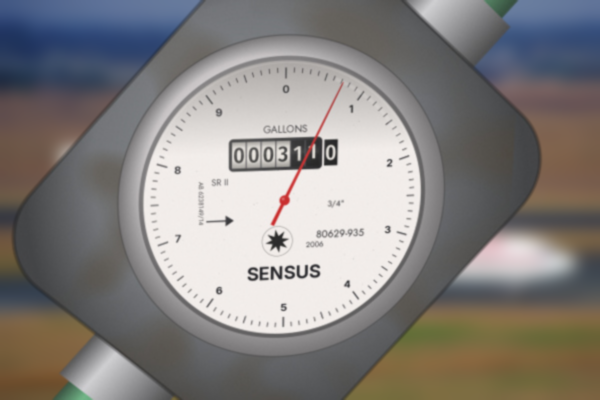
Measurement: 3110.7 gal
